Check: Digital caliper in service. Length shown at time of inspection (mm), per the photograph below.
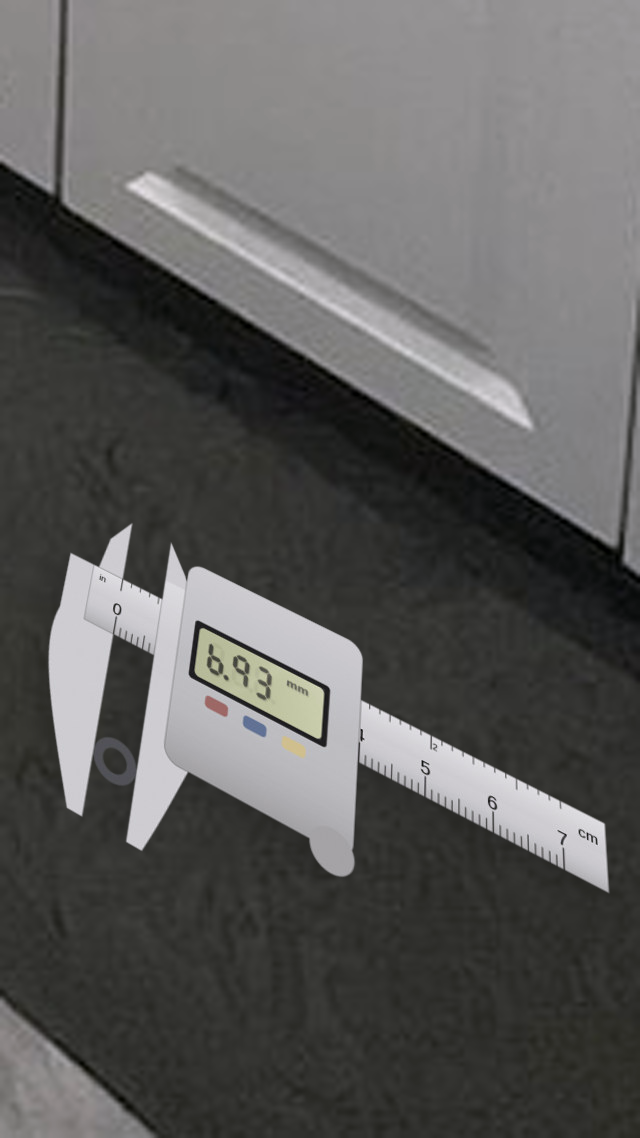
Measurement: 6.93 mm
